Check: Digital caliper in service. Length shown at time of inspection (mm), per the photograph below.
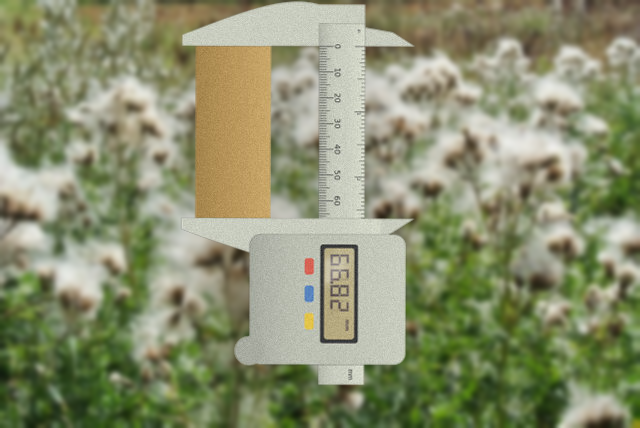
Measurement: 66.82 mm
